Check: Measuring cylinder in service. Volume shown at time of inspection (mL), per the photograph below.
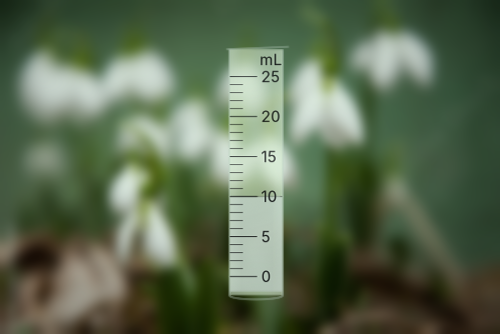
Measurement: 10 mL
